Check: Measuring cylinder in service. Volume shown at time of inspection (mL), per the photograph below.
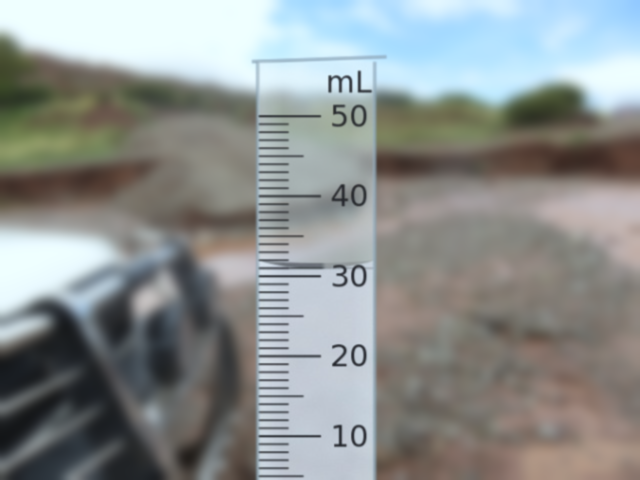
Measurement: 31 mL
